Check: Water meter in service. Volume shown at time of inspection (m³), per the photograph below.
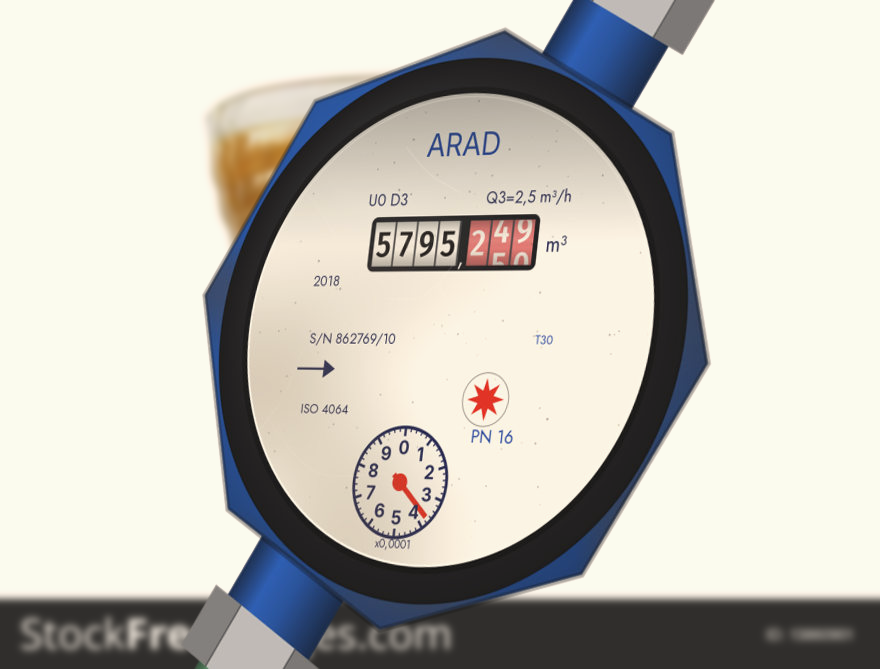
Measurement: 5795.2493 m³
